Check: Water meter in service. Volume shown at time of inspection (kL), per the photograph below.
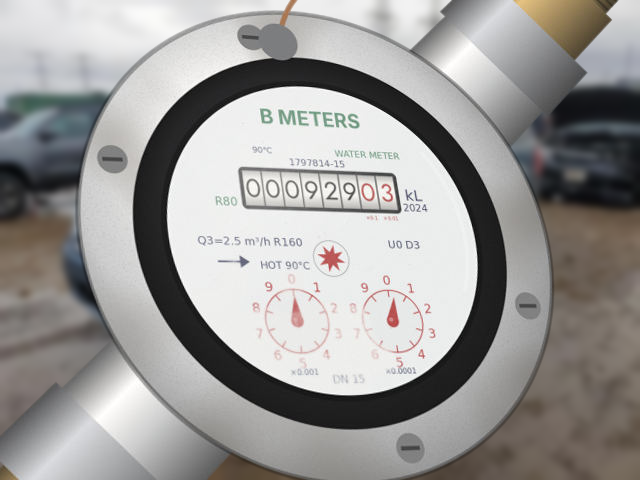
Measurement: 929.0300 kL
